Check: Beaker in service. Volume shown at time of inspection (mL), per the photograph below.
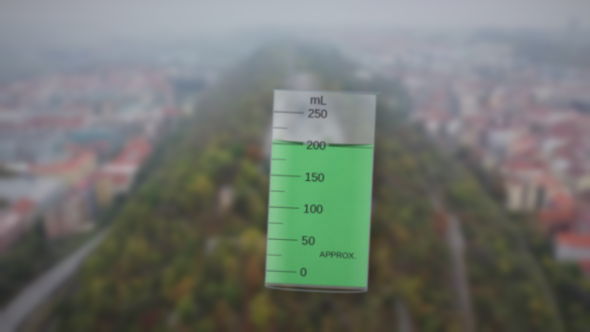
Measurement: 200 mL
